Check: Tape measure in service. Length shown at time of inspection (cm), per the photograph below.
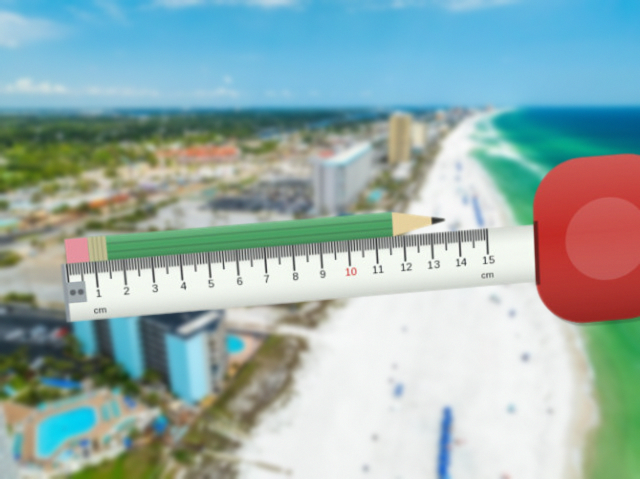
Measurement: 13.5 cm
